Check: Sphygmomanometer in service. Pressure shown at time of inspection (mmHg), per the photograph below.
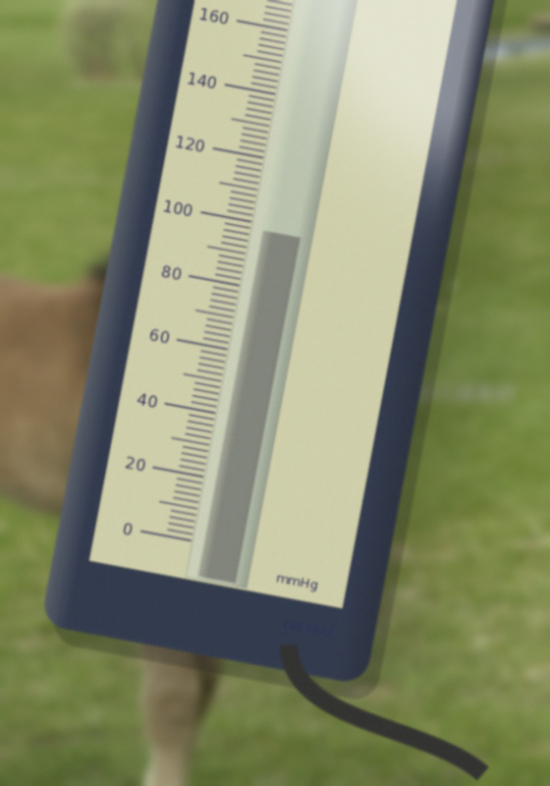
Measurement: 98 mmHg
